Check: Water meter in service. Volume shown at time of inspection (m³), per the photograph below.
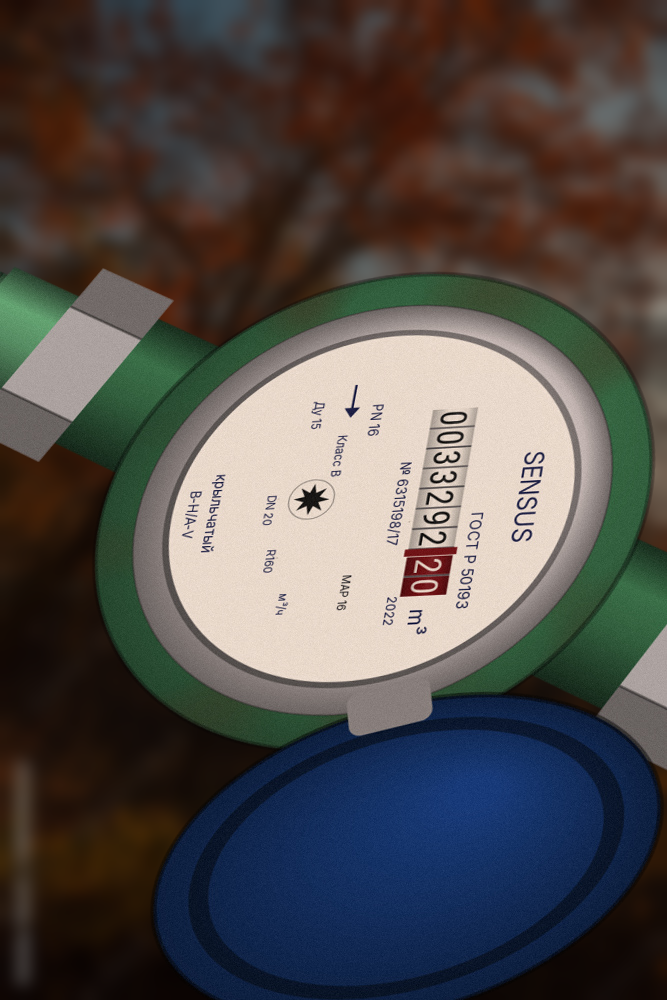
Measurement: 33292.20 m³
